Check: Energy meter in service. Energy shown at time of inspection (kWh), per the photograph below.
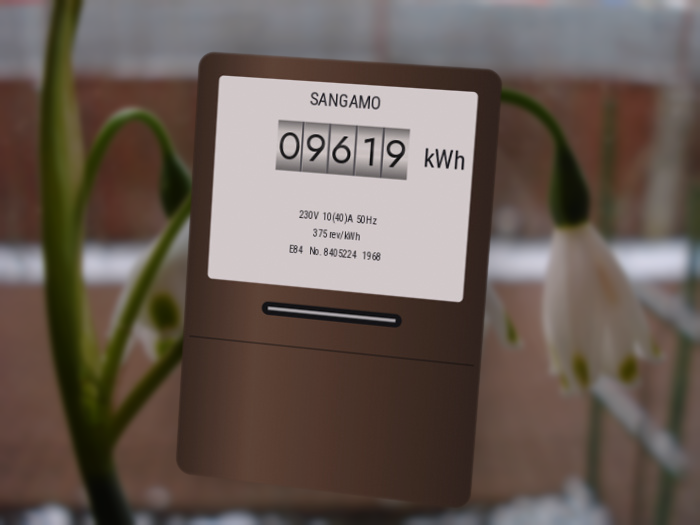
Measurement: 9619 kWh
